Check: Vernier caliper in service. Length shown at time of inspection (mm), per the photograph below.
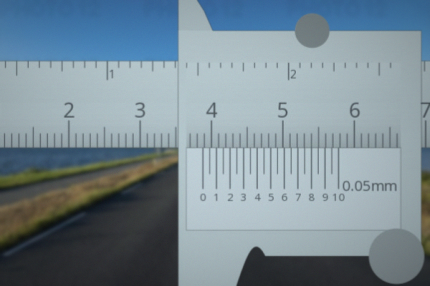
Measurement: 38.8 mm
